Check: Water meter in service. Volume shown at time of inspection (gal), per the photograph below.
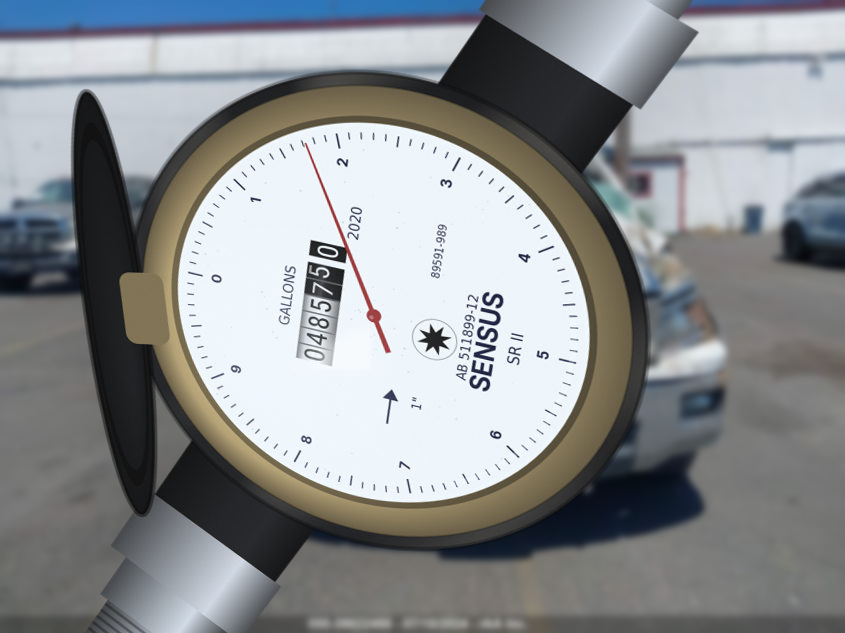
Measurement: 485751.7 gal
